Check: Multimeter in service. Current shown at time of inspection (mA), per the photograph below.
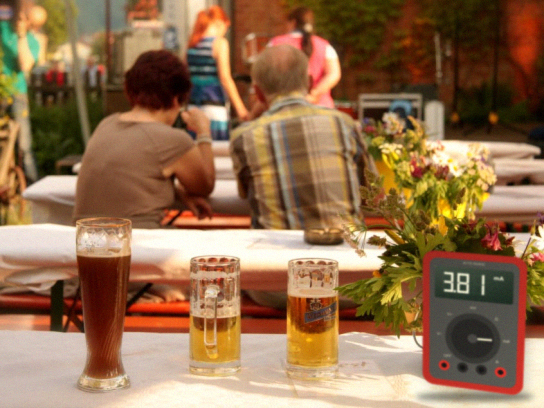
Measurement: 3.81 mA
